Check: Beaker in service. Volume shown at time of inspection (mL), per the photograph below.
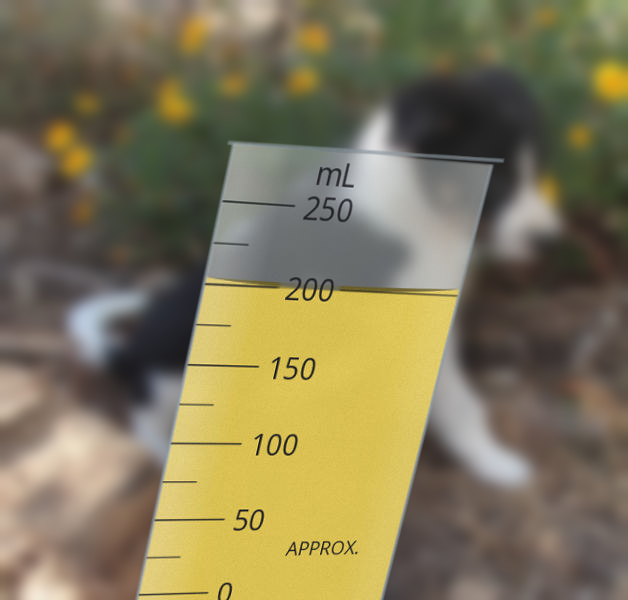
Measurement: 200 mL
